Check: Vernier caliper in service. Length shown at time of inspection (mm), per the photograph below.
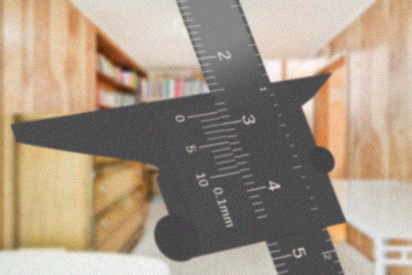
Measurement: 28.2 mm
